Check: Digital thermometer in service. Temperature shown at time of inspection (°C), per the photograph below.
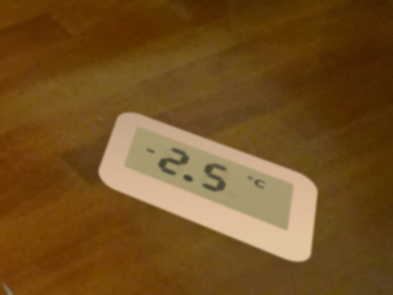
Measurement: -2.5 °C
